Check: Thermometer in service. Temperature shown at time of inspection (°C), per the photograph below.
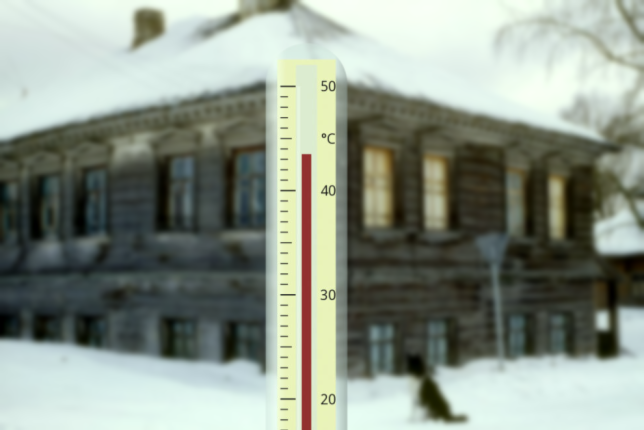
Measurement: 43.5 °C
